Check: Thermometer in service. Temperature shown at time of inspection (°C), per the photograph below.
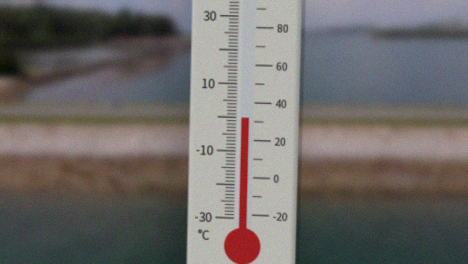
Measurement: 0 °C
